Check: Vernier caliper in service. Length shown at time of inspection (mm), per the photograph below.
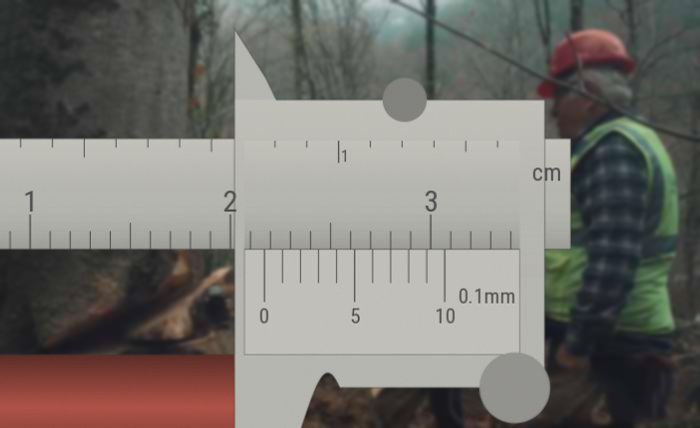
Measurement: 21.7 mm
